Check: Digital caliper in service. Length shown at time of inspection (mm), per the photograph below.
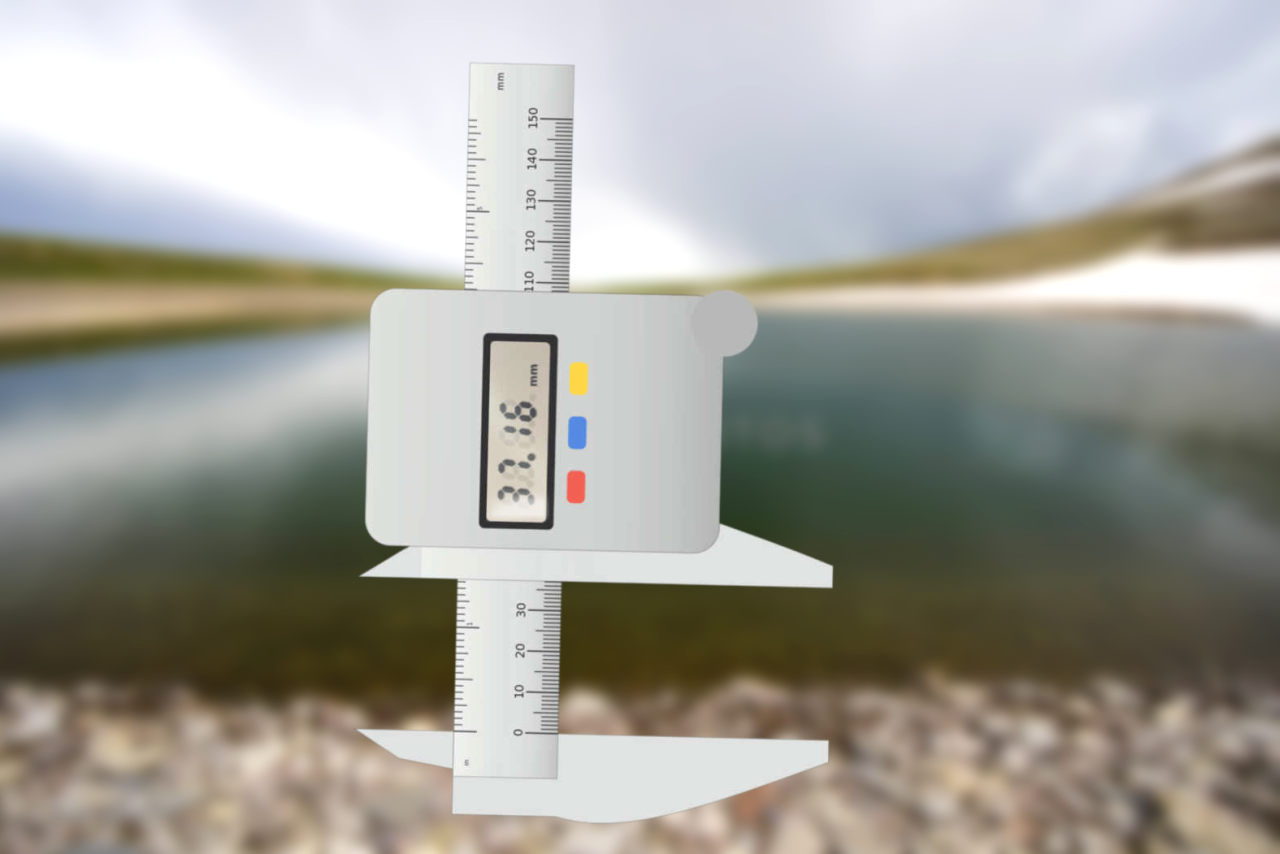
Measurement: 37.16 mm
